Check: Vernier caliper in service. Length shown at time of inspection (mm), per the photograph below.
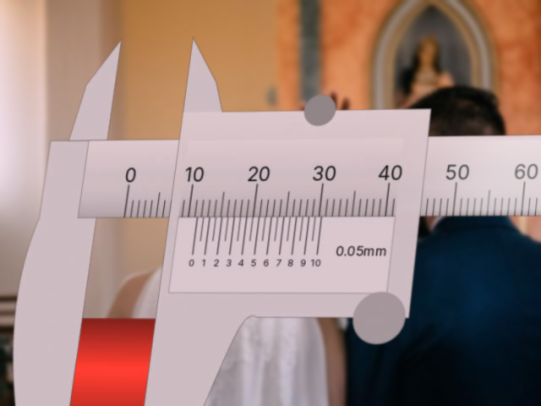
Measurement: 11.4 mm
